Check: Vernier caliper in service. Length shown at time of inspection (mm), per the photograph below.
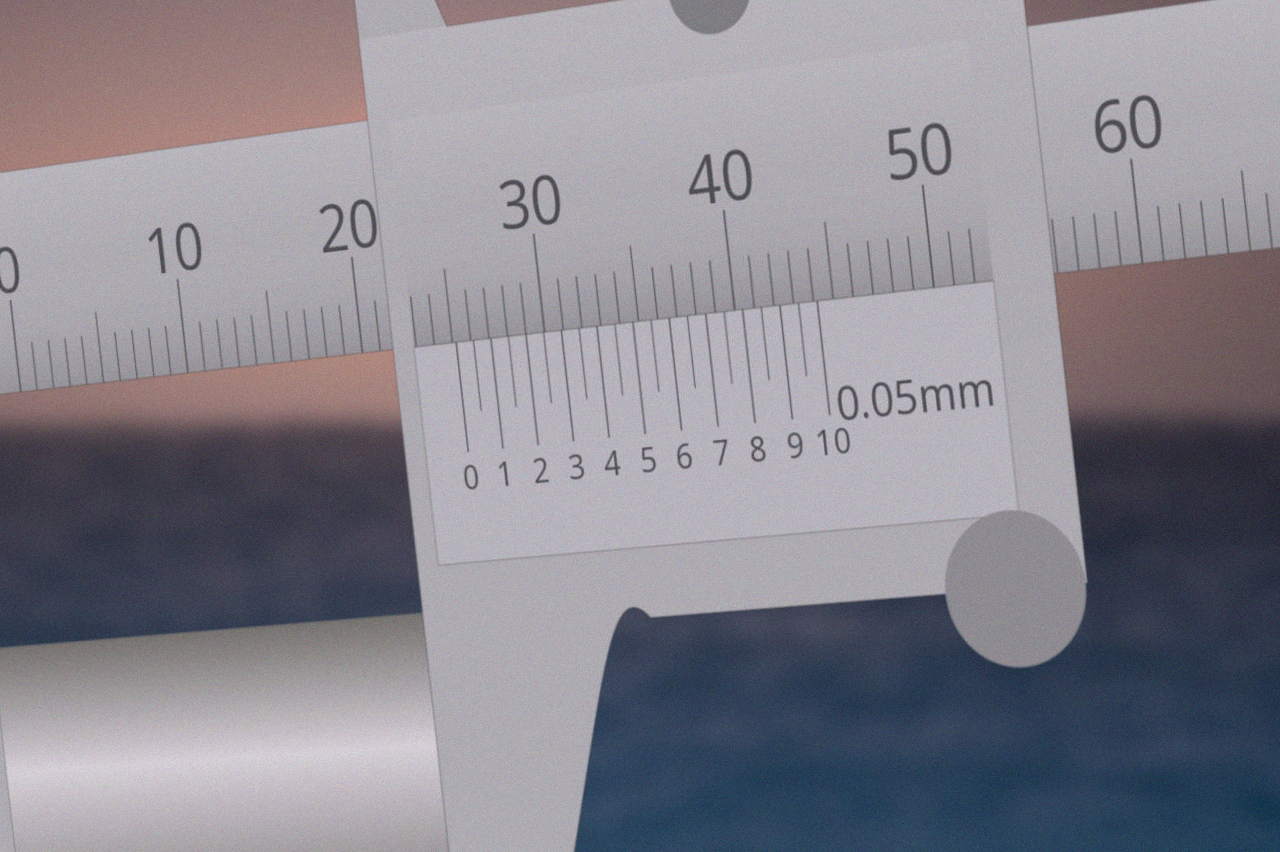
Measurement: 25.2 mm
